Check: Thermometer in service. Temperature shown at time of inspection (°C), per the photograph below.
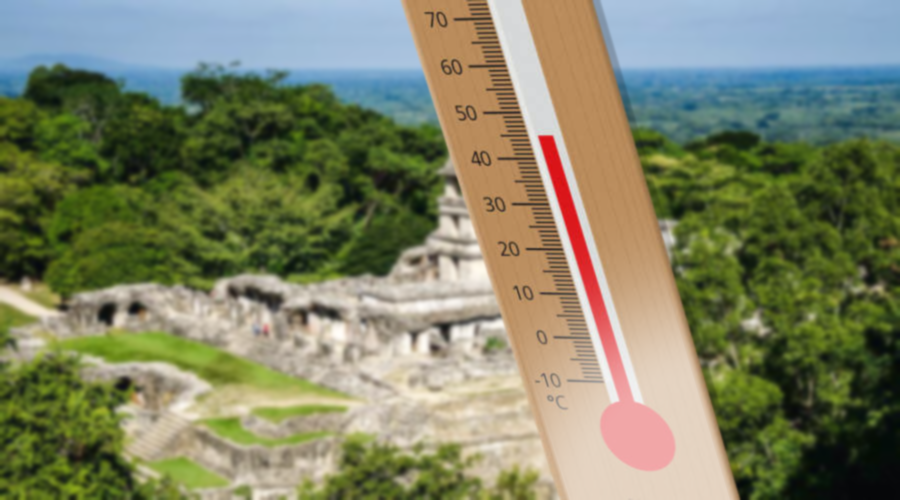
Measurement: 45 °C
